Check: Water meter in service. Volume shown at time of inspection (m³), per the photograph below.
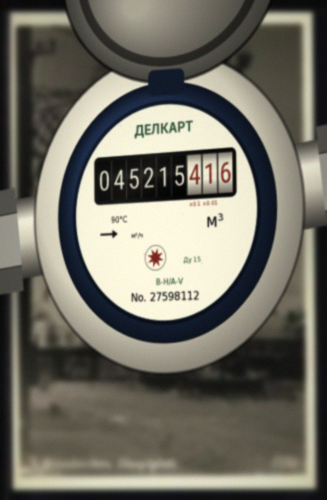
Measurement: 45215.416 m³
